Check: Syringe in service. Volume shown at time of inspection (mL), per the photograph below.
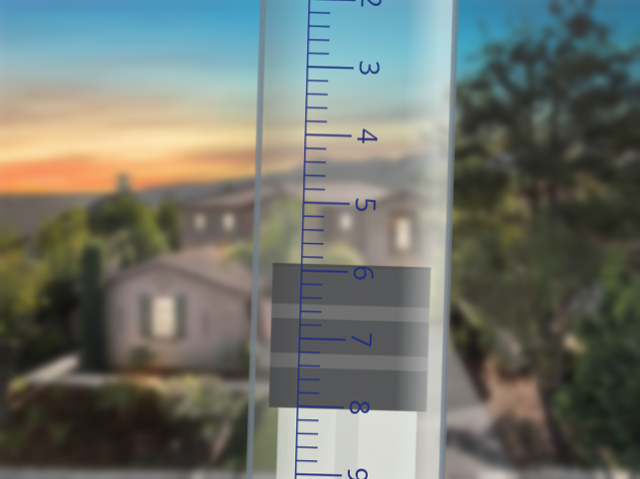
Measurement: 5.9 mL
